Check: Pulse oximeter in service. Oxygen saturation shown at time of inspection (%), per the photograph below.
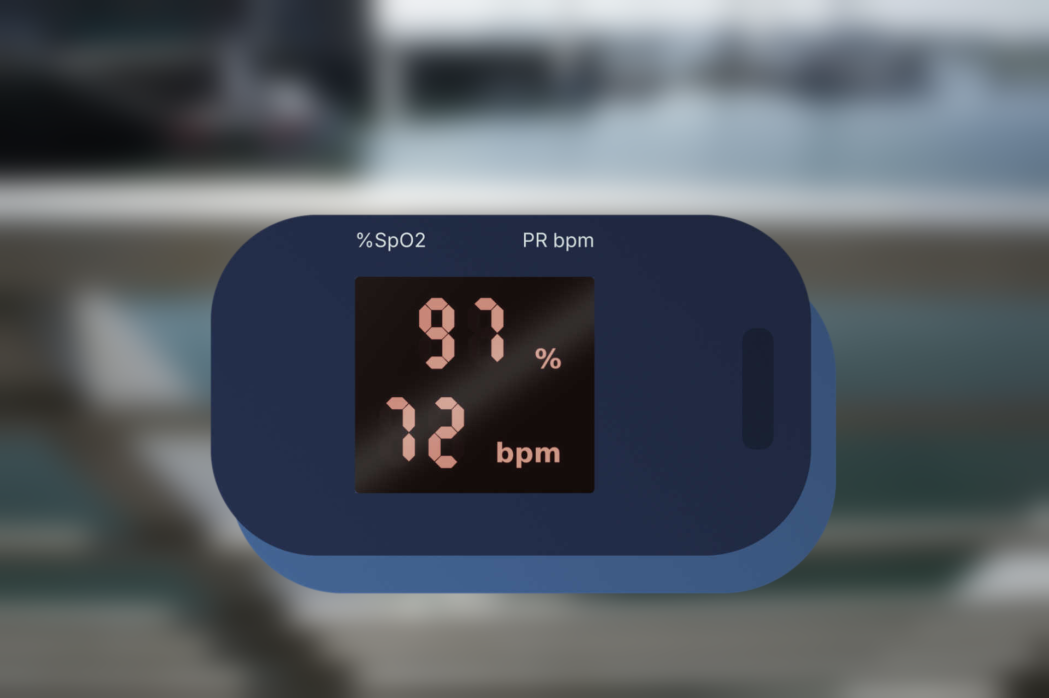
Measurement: 97 %
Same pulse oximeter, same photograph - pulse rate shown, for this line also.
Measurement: 72 bpm
